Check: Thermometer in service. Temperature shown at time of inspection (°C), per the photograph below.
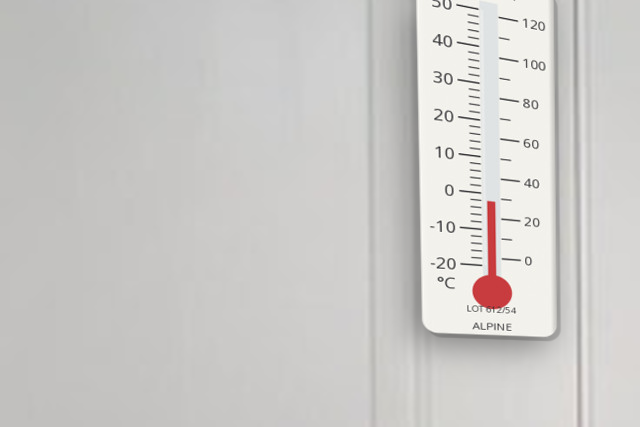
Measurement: -2 °C
